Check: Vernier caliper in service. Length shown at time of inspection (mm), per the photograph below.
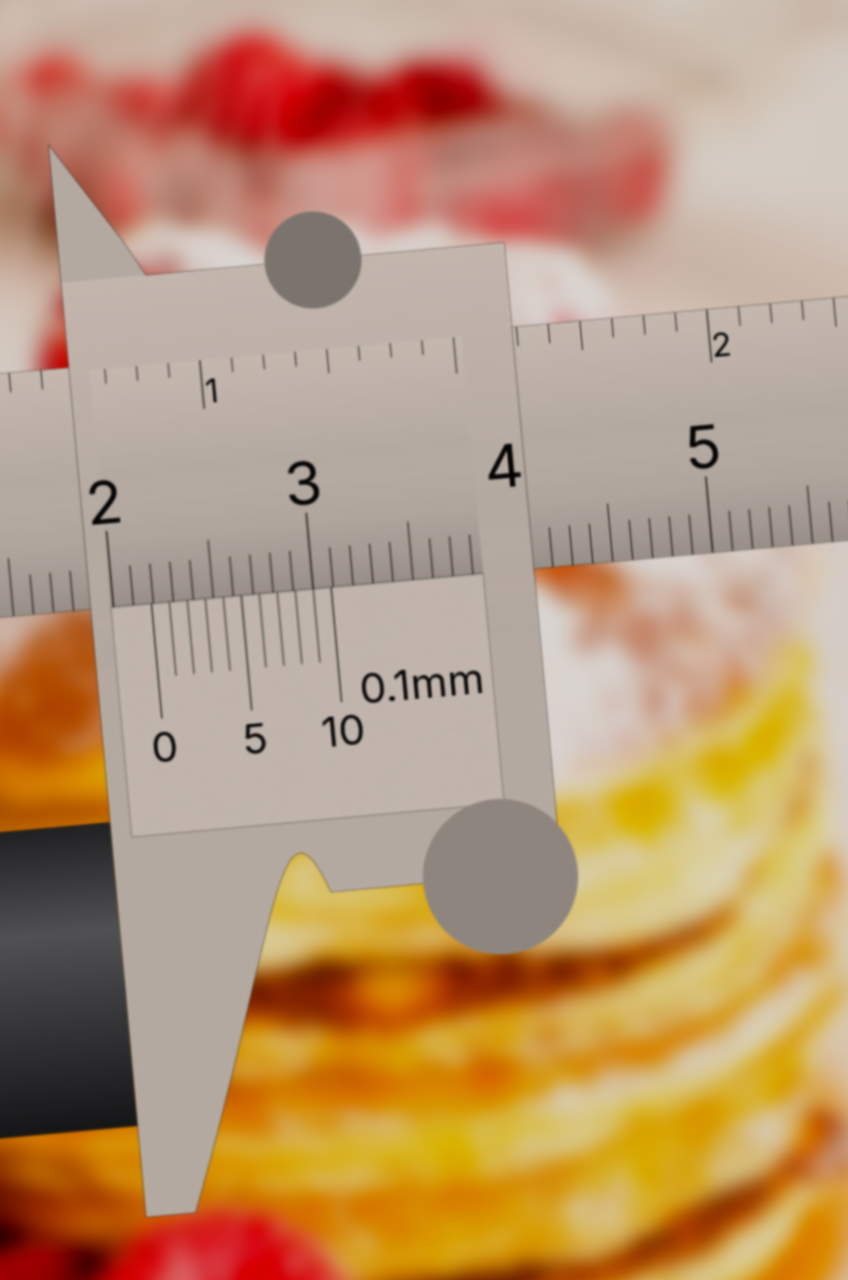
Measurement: 21.9 mm
